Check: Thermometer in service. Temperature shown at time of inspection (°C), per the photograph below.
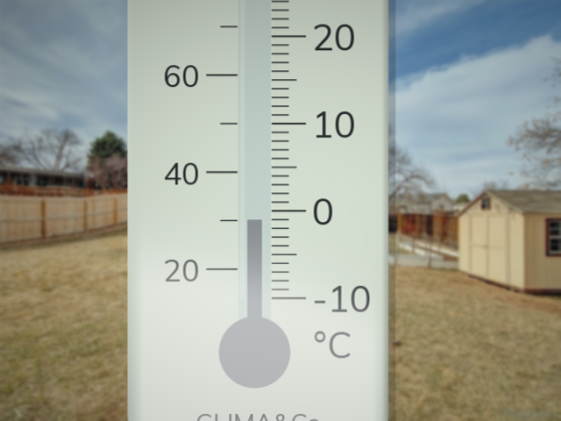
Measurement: -1 °C
